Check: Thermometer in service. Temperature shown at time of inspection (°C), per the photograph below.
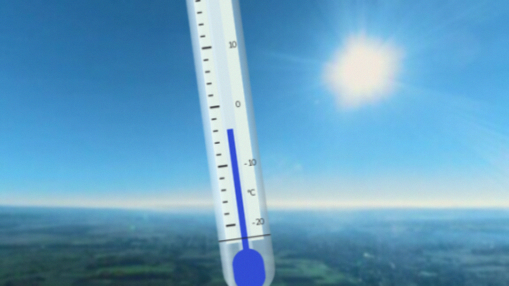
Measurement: -4 °C
